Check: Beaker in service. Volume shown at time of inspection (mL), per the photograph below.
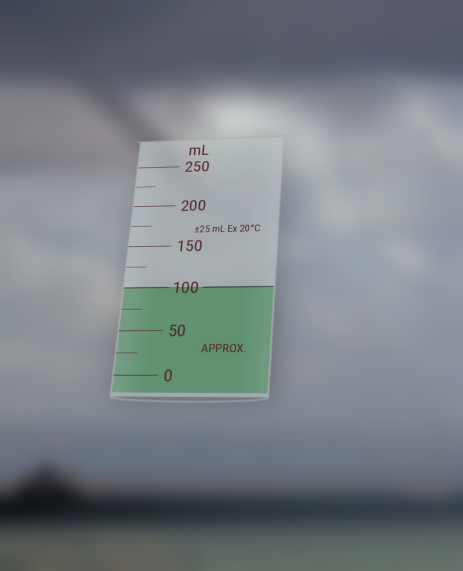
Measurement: 100 mL
